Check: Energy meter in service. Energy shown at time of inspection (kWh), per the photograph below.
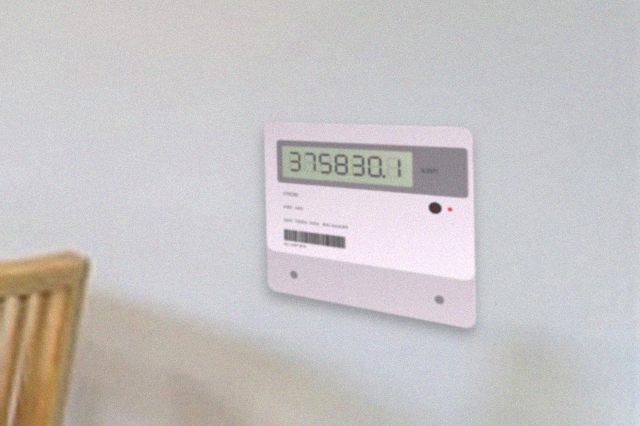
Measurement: 375830.1 kWh
